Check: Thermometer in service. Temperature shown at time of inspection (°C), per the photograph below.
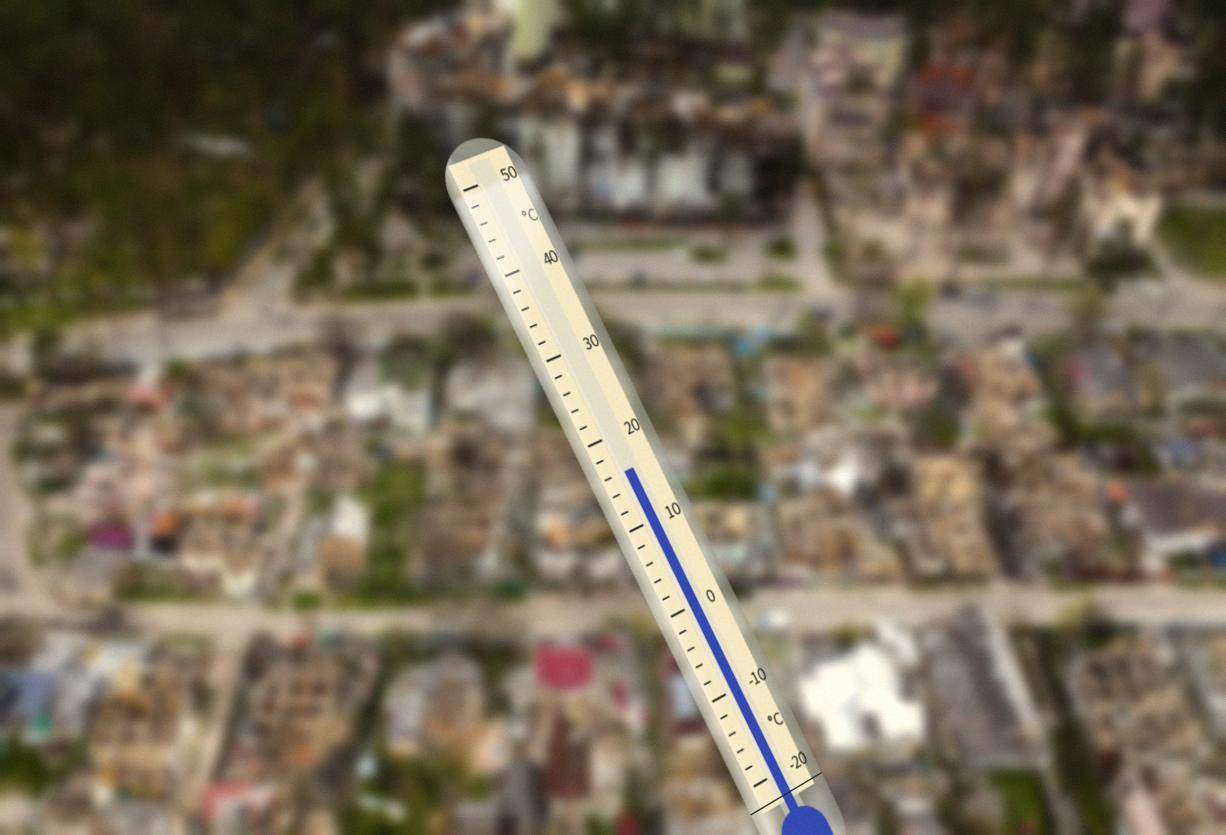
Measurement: 16 °C
